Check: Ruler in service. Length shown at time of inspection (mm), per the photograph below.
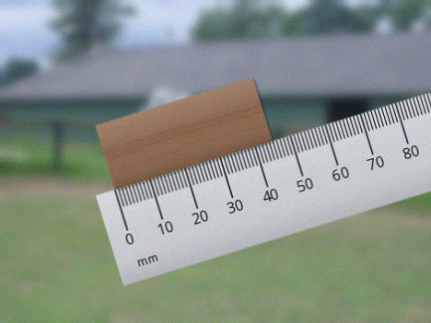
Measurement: 45 mm
